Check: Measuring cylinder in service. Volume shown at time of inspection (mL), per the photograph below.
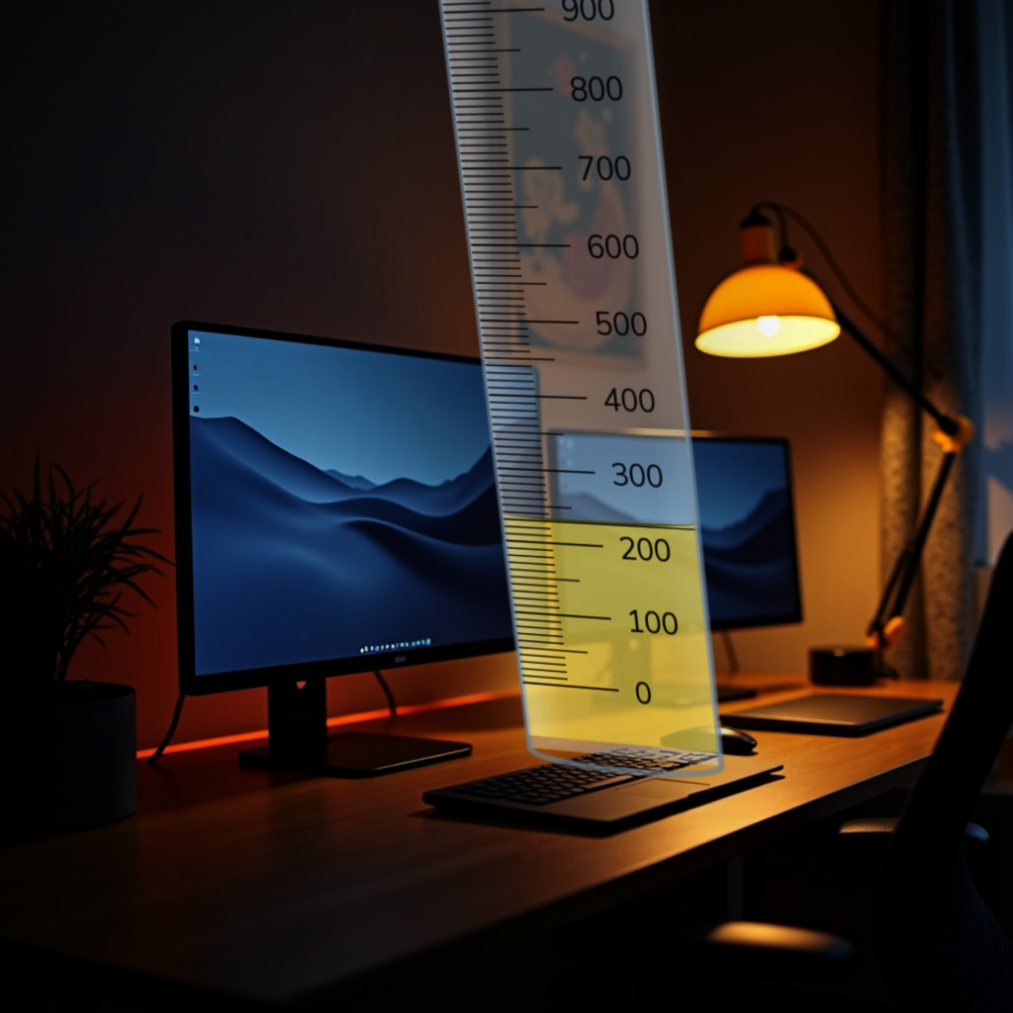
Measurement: 230 mL
